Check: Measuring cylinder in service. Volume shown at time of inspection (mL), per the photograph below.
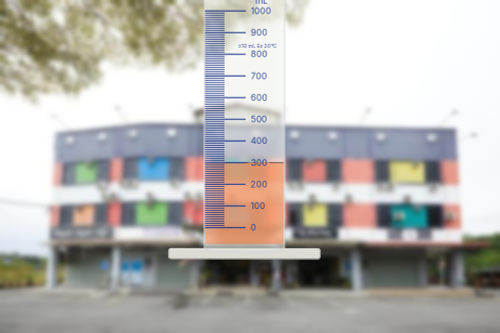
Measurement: 300 mL
